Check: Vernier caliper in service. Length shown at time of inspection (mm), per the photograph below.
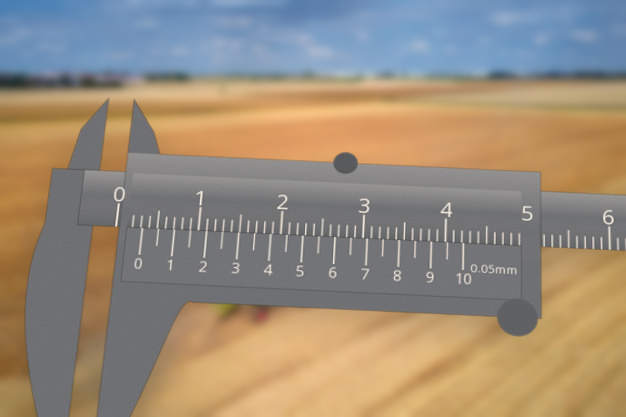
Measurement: 3.2 mm
